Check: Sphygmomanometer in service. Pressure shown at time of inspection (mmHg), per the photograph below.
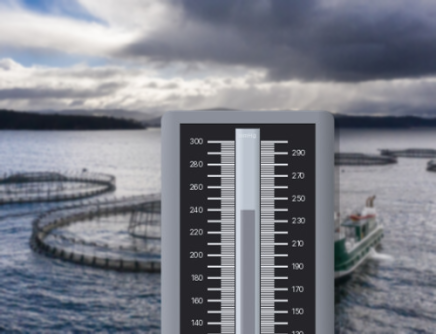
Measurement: 240 mmHg
